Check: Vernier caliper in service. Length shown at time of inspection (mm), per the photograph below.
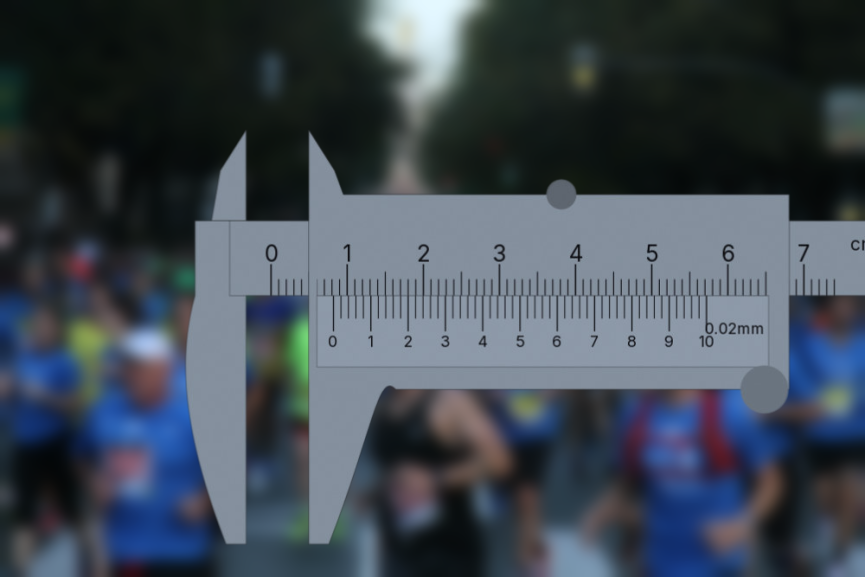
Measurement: 8.2 mm
